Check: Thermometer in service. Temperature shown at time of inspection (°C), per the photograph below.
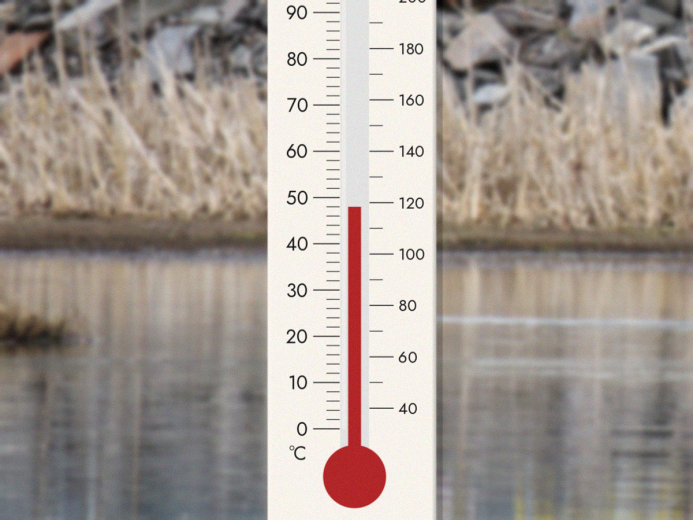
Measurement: 48 °C
